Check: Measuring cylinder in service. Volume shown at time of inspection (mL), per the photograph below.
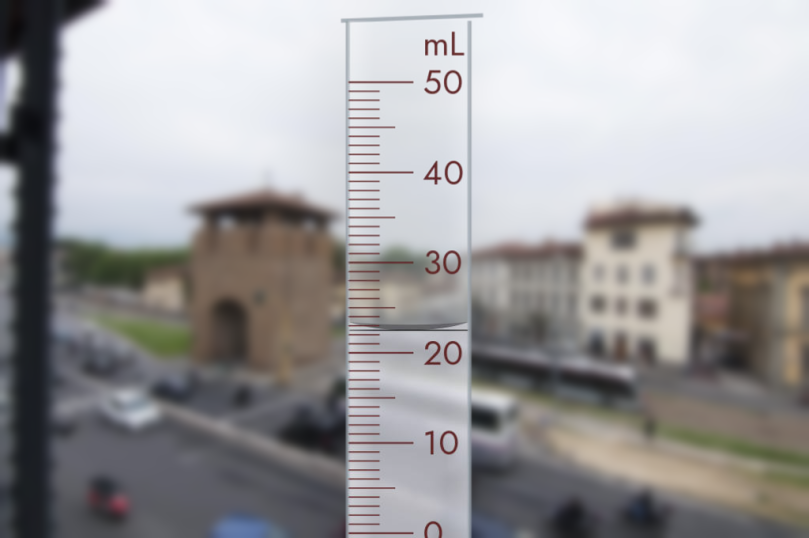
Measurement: 22.5 mL
